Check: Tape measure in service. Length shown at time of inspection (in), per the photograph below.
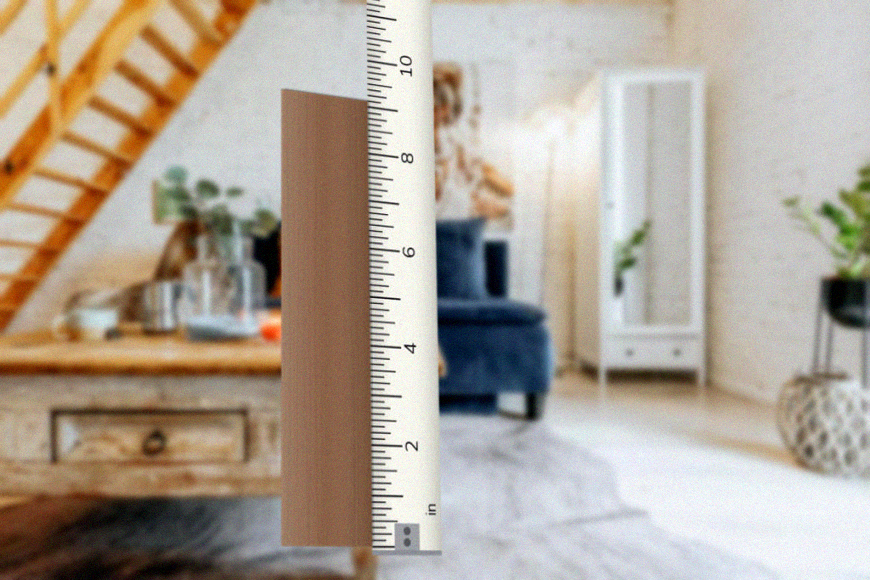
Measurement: 9.125 in
